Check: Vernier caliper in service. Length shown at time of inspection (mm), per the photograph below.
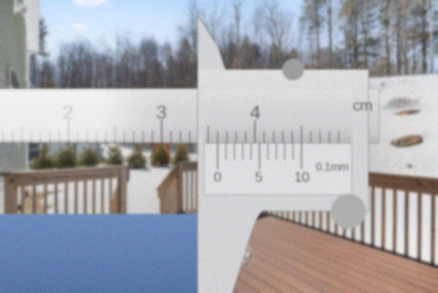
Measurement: 36.0 mm
